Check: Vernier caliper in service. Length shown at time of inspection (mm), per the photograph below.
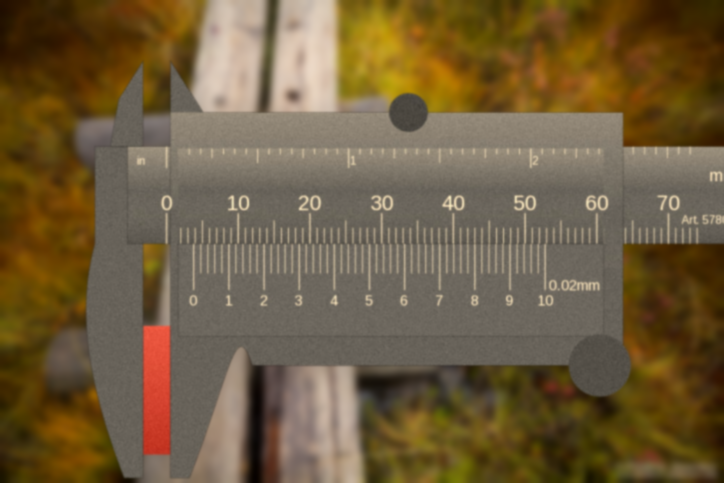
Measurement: 3.8 mm
